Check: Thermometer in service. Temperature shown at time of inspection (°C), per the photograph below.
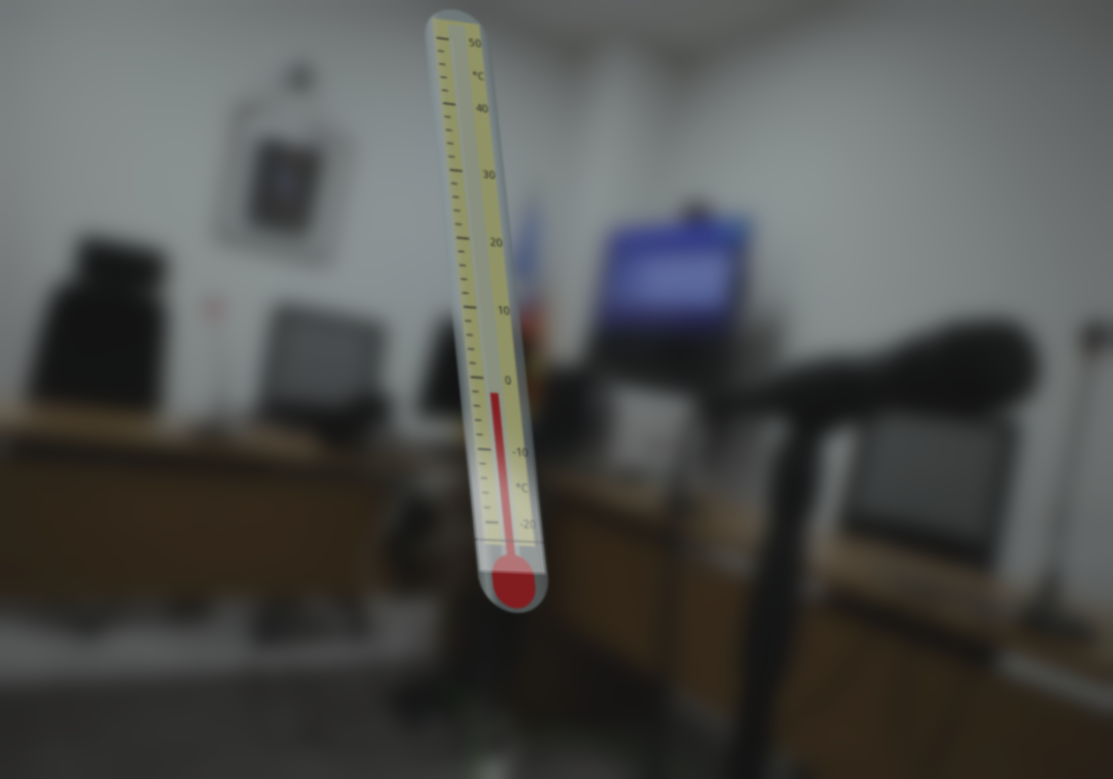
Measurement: -2 °C
